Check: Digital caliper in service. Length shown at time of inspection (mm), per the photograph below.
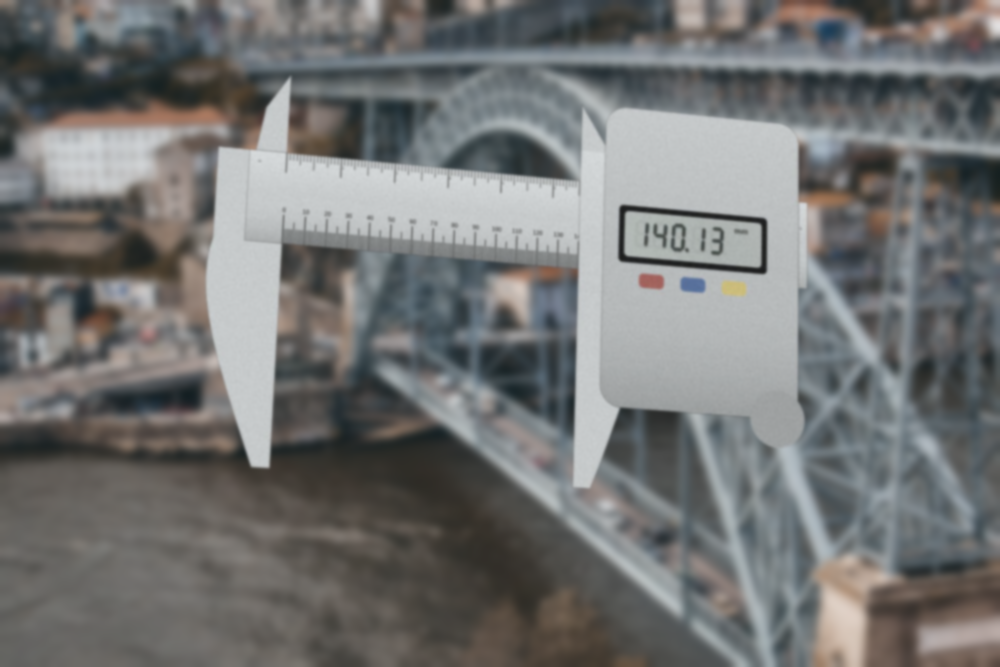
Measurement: 140.13 mm
